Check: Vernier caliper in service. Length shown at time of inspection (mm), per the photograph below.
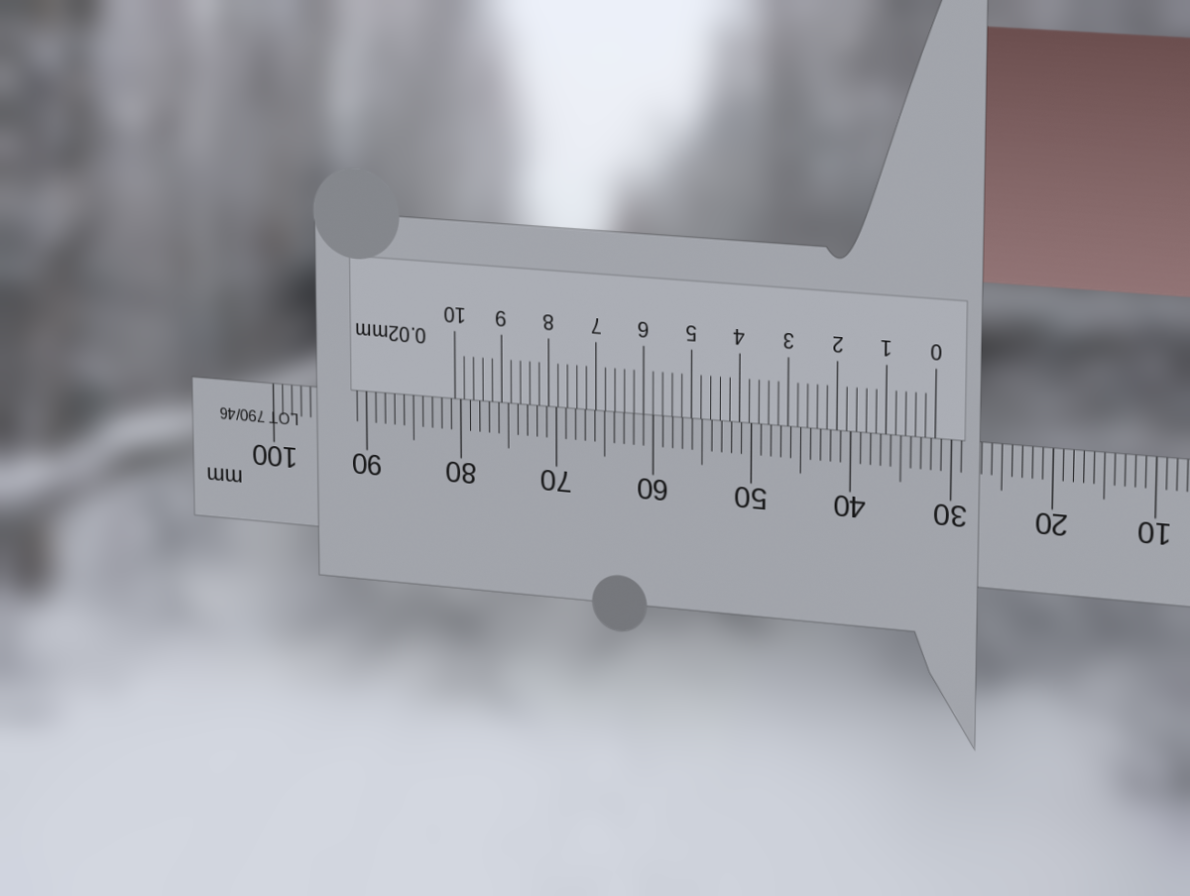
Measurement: 31.6 mm
